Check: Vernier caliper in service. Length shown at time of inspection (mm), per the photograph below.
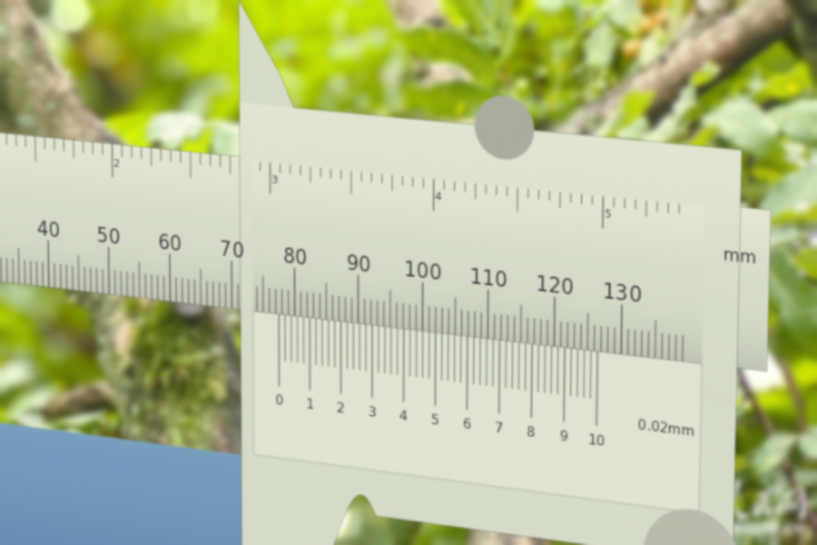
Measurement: 77.5 mm
